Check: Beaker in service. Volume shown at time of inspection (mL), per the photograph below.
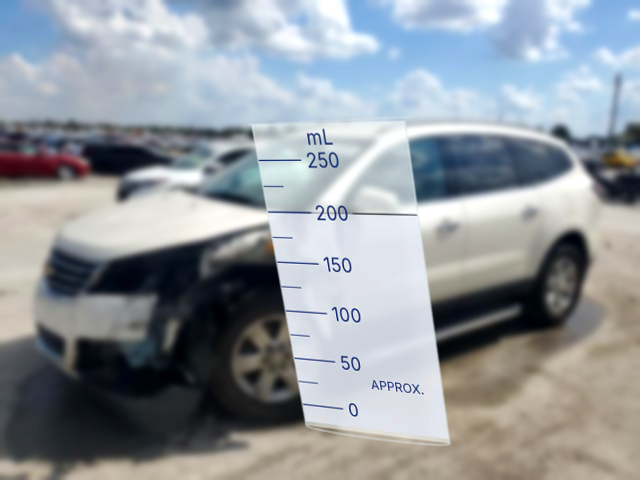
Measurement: 200 mL
